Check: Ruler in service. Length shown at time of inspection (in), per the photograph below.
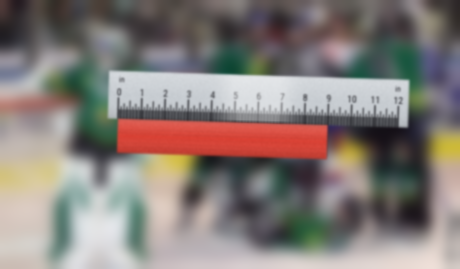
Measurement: 9 in
